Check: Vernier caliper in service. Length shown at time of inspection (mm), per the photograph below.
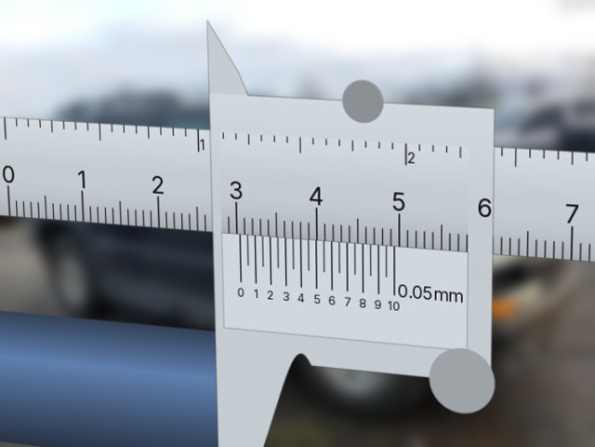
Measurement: 30.4 mm
